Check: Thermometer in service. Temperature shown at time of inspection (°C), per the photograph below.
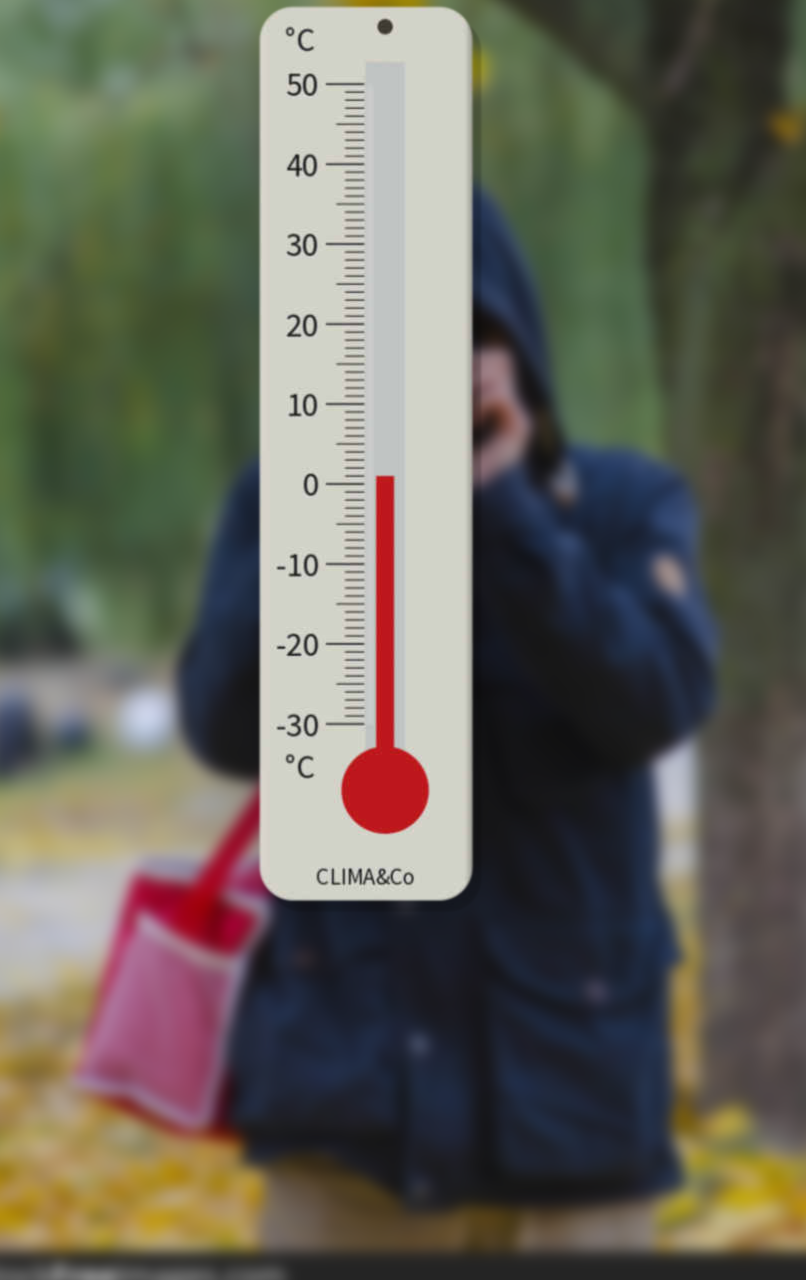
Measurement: 1 °C
